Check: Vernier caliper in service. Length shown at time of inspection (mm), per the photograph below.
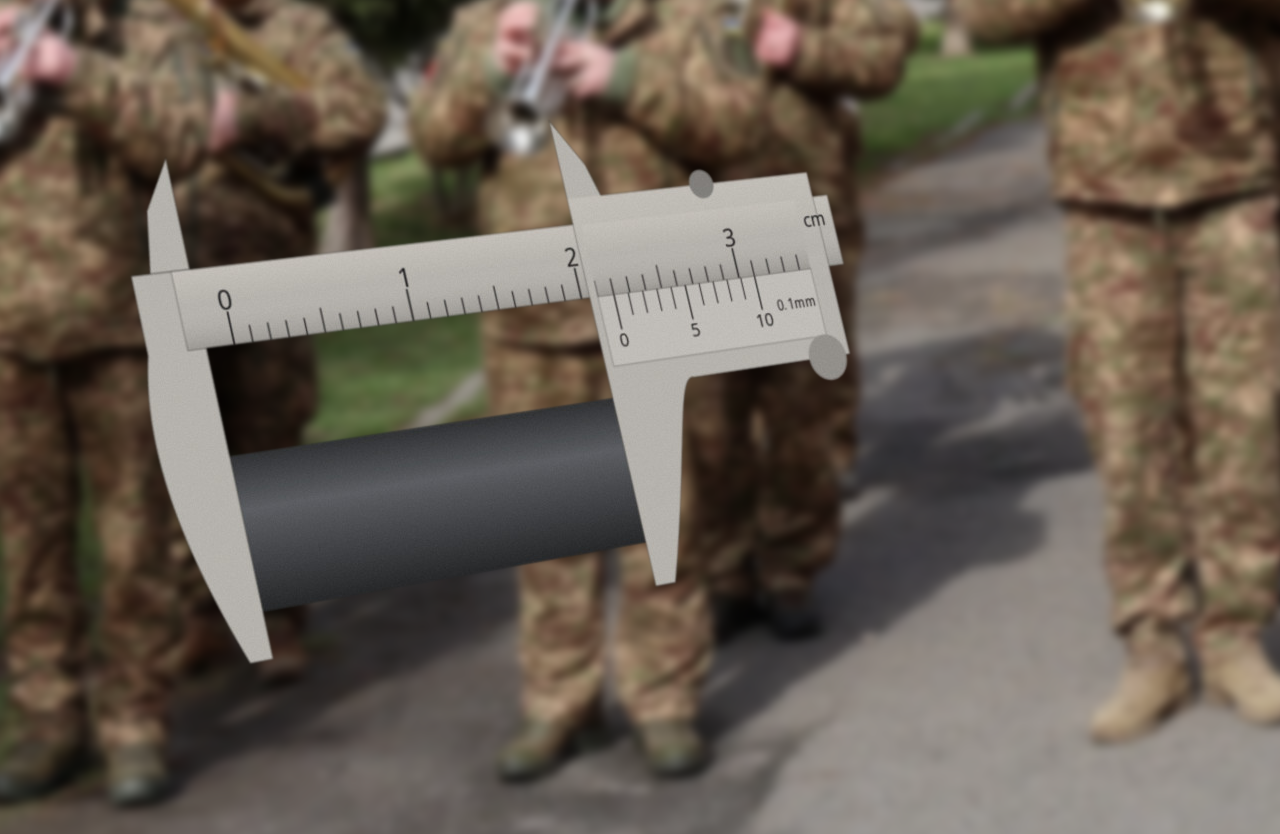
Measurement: 22.0 mm
